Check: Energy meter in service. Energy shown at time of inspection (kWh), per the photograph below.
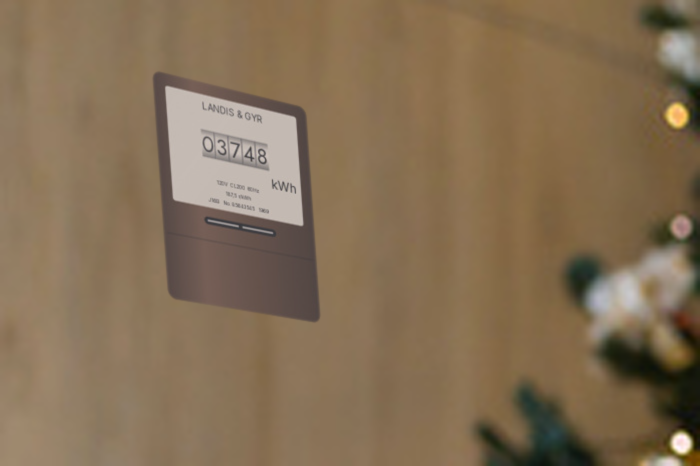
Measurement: 3748 kWh
